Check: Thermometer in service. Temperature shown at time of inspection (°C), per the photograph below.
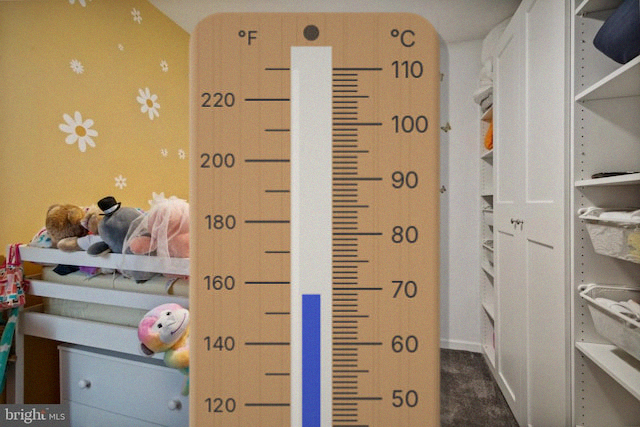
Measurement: 69 °C
